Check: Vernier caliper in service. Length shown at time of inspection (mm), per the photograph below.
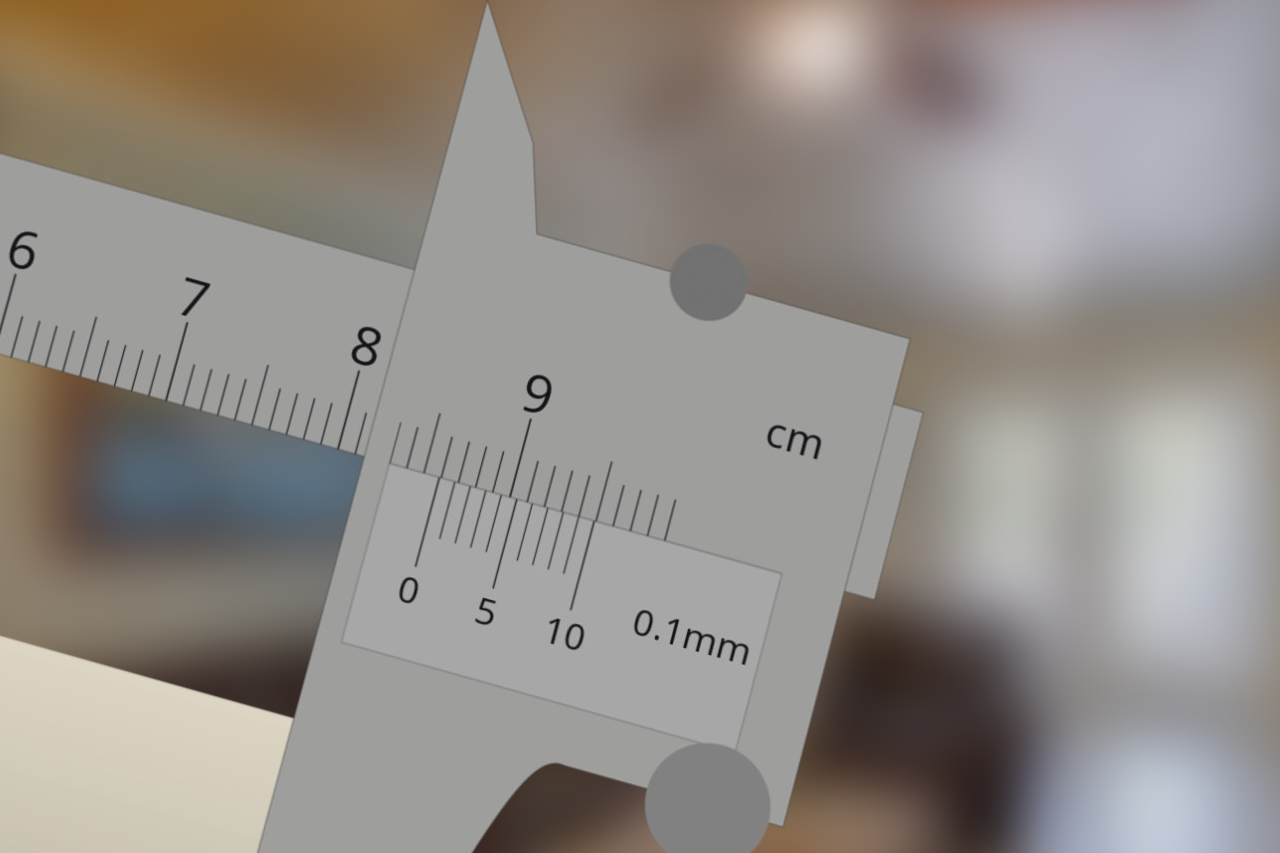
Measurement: 85.9 mm
